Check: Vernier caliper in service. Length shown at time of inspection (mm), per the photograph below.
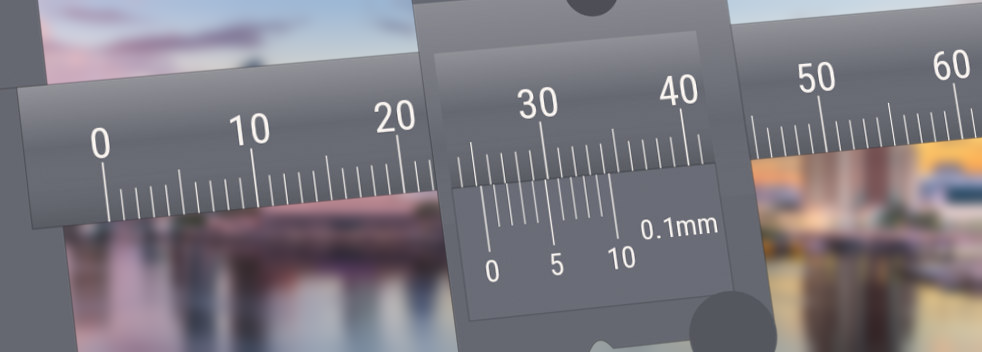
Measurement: 25.3 mm
